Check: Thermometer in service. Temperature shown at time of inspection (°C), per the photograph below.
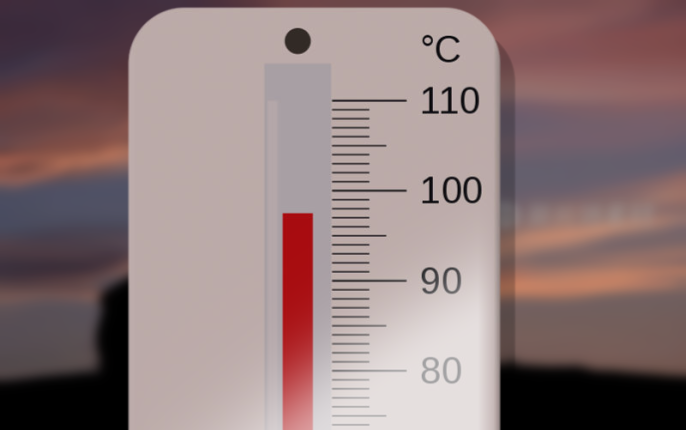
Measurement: 97.5 °C
